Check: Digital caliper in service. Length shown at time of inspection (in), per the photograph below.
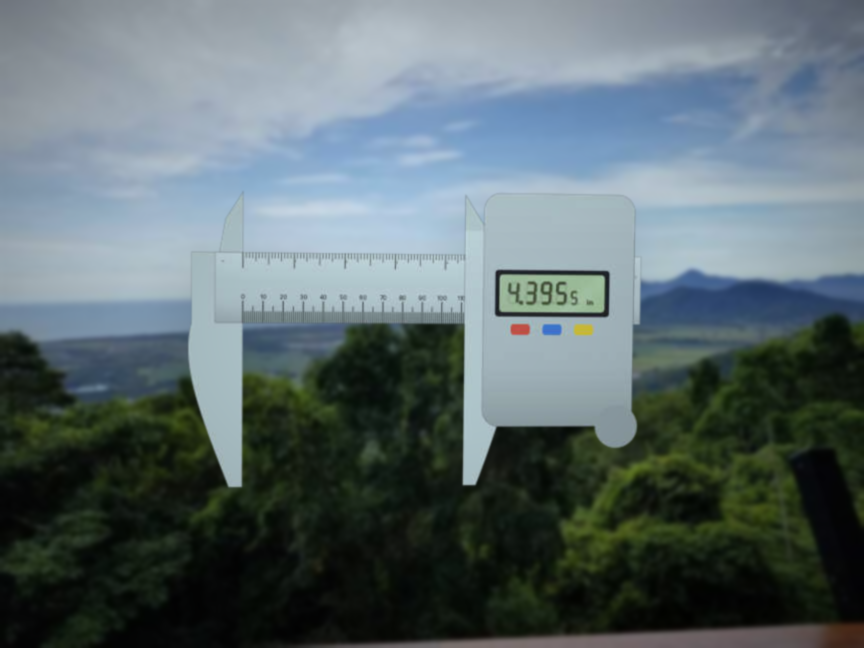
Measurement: 4.3955 in
